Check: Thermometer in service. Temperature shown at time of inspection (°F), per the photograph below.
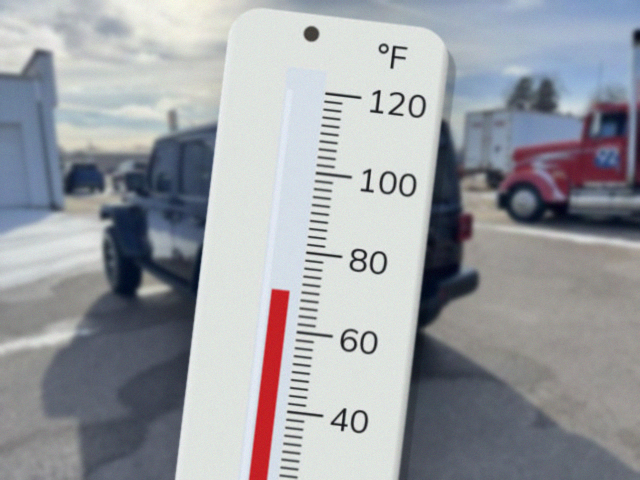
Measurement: 70 °F
